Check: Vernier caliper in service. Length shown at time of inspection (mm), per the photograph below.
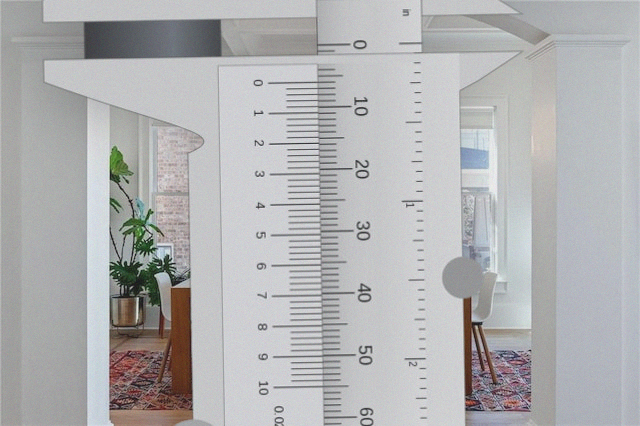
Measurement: 6.0 mm
